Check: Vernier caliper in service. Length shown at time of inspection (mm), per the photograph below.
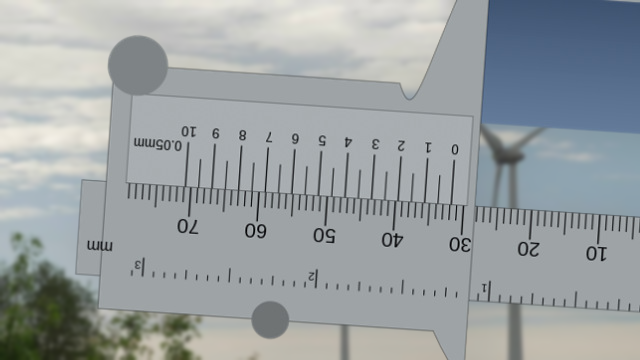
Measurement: 31.8 mm
